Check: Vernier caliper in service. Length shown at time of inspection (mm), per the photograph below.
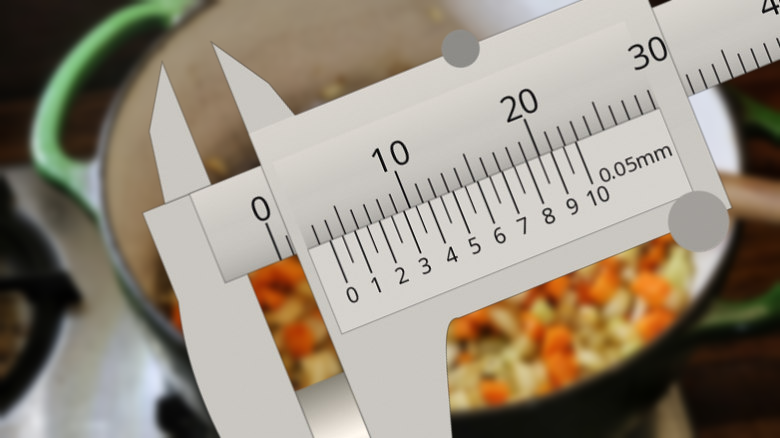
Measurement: 3.8 mm
